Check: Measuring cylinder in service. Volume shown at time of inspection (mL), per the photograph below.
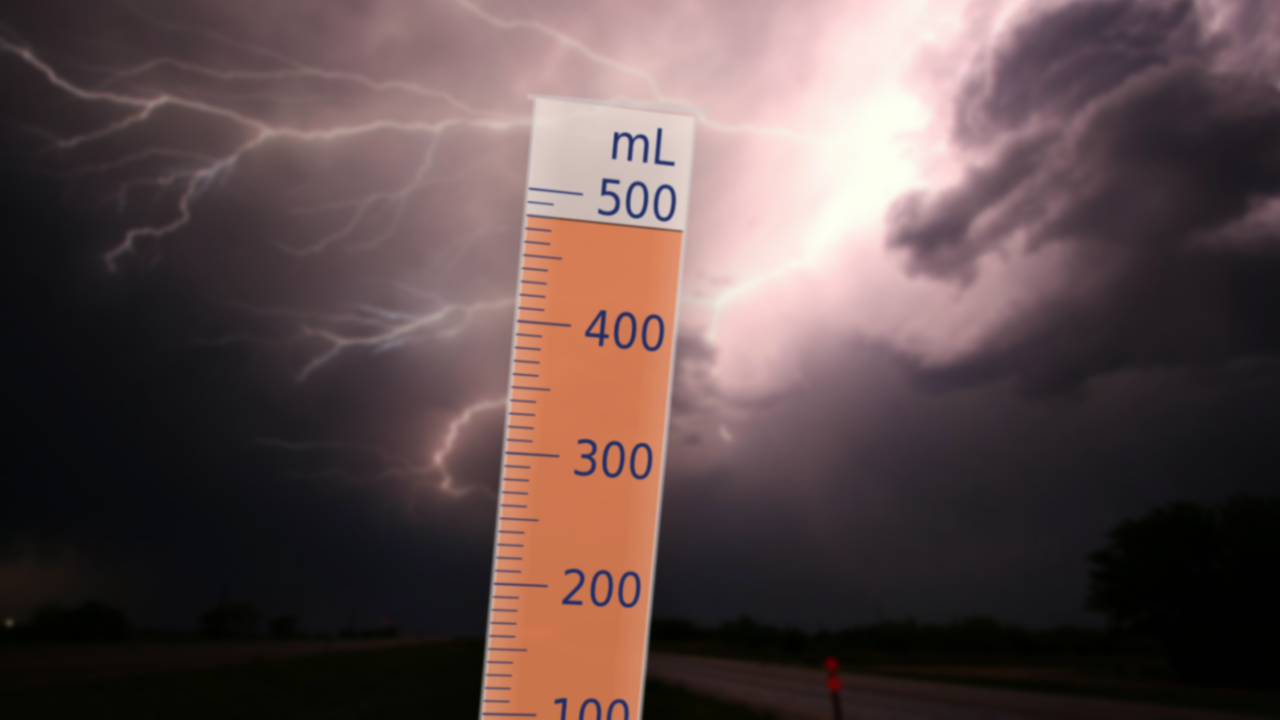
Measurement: 480 mL
